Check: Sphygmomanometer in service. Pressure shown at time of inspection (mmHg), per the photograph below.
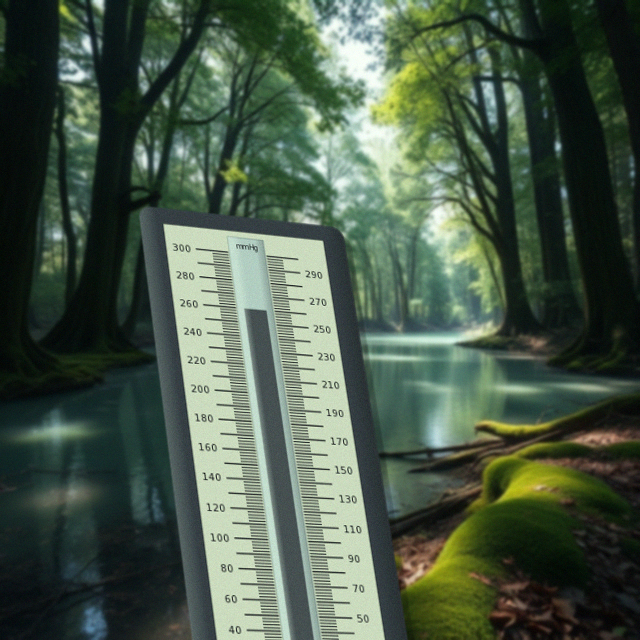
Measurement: 260 mmHg
